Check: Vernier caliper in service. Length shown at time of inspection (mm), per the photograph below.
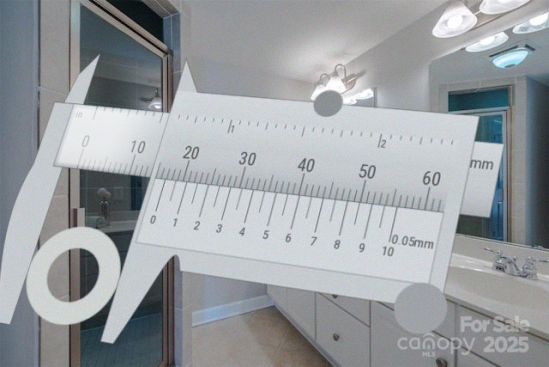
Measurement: 16.8 mm
